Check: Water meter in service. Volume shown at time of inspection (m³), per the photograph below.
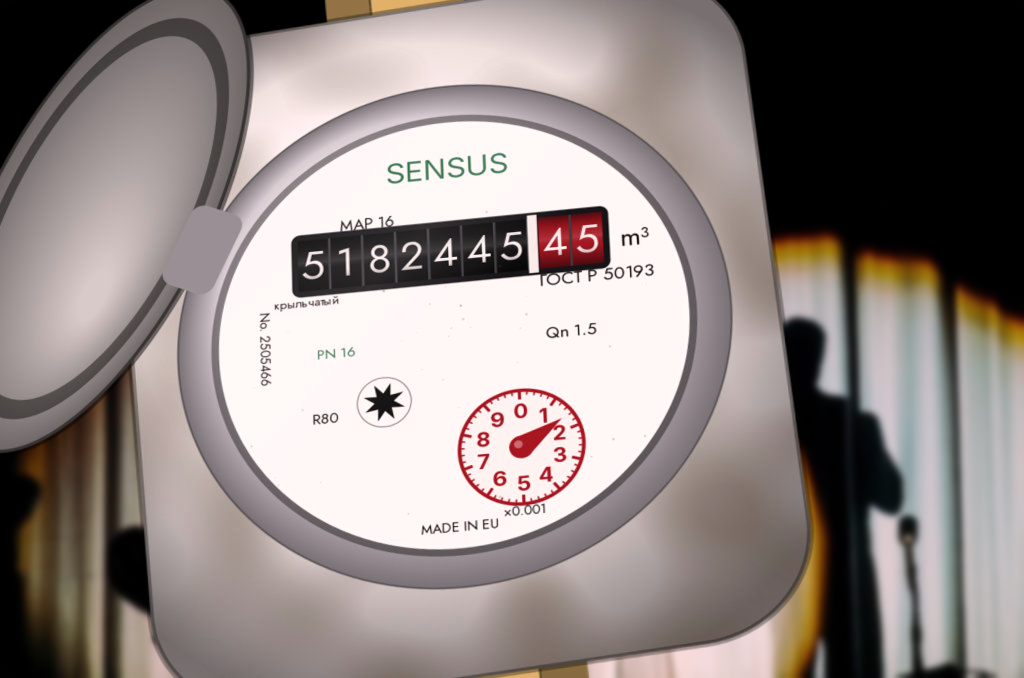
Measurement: 5182445.451 m³
